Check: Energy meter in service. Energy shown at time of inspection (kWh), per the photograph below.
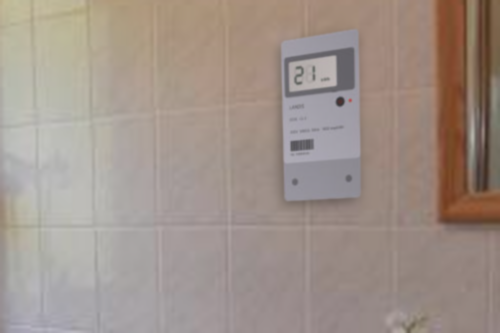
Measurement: 21 kWh
